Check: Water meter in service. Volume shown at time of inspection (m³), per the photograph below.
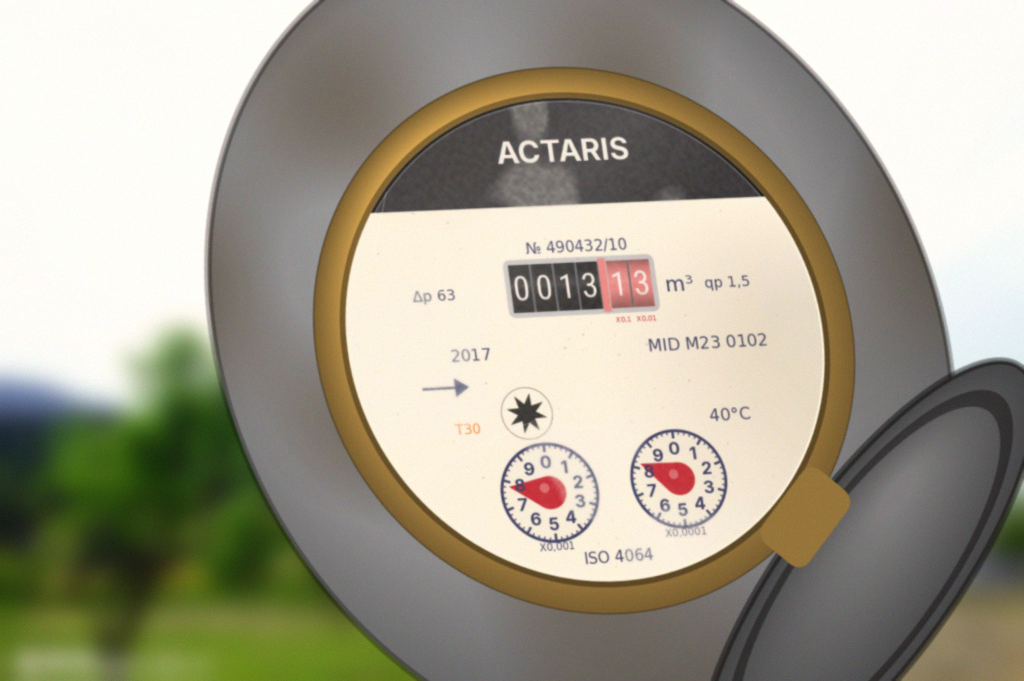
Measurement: 13.1378 m³
